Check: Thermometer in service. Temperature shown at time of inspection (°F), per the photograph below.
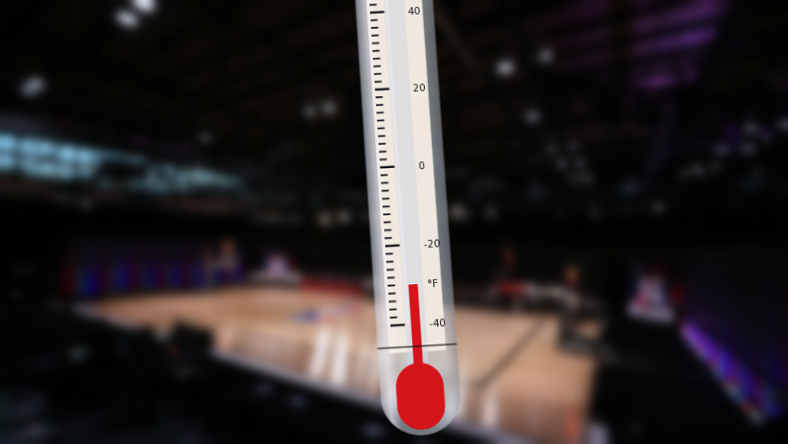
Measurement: -30 °F
